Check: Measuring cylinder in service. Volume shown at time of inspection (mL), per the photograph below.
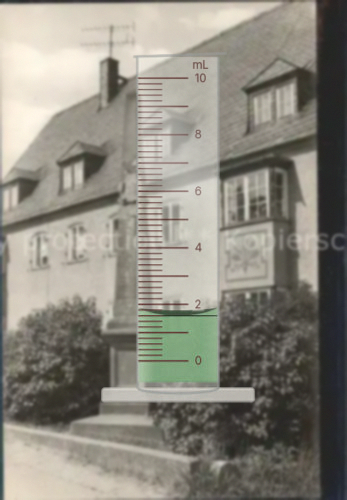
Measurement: 1.6 mL
